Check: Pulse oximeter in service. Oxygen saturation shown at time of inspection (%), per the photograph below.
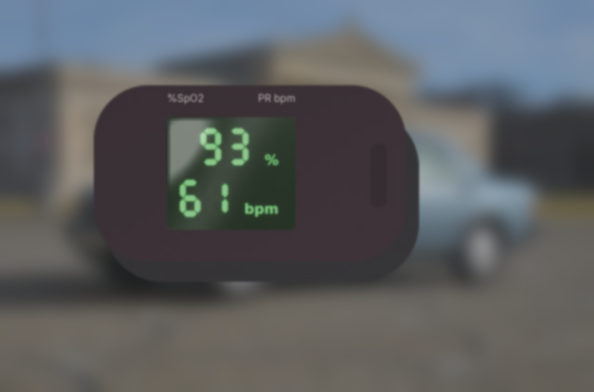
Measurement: 93 %
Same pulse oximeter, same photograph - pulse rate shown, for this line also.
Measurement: 61 bpm
